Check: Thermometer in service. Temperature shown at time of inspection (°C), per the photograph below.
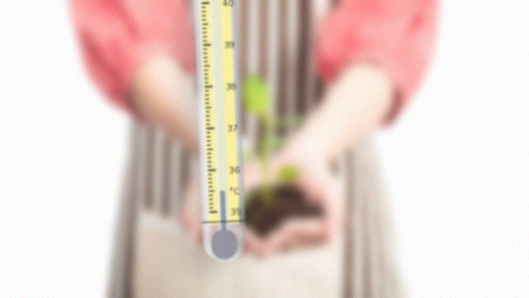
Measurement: 35.5 °C
